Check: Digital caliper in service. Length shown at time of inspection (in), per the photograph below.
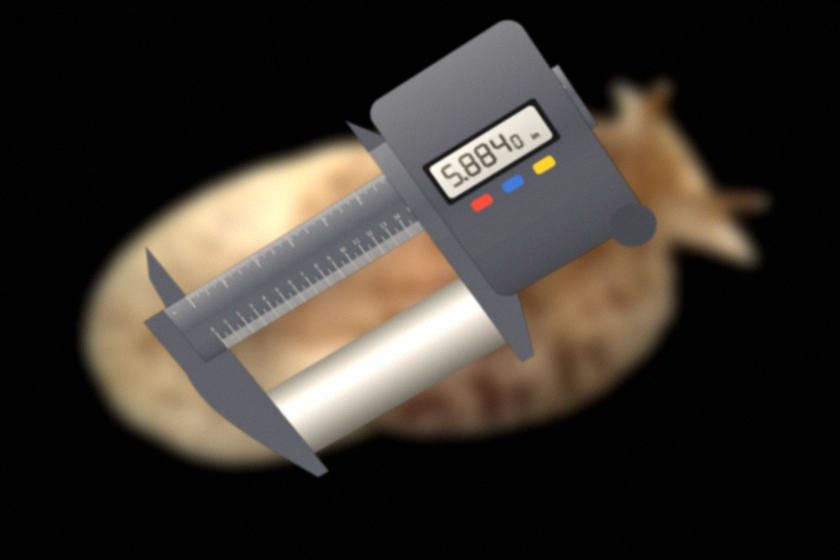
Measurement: 5.8840 in
